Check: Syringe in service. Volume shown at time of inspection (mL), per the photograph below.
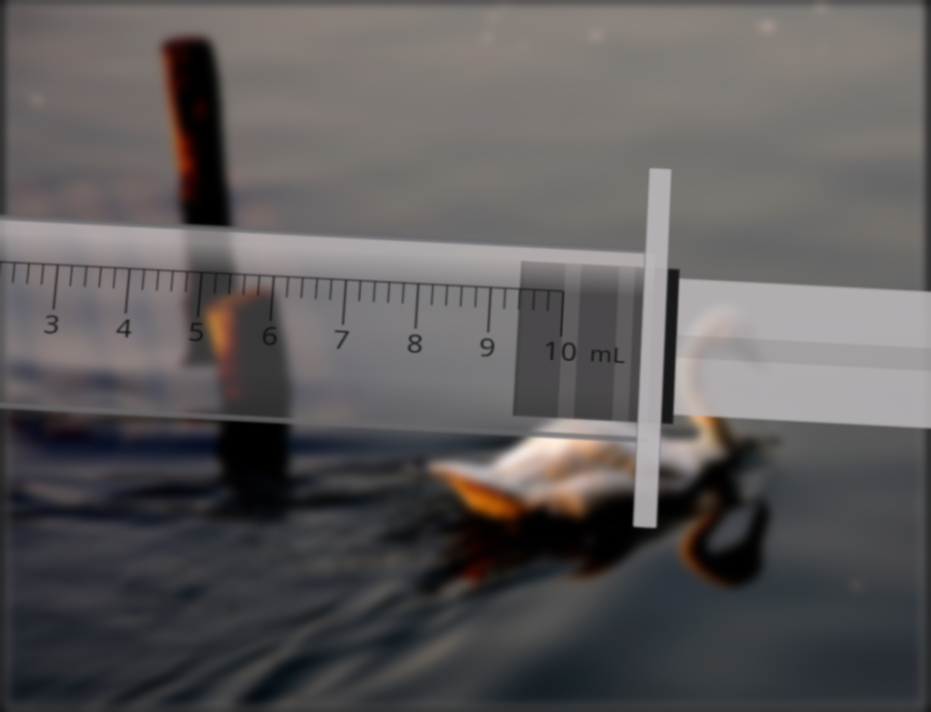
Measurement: 9.4 mL
